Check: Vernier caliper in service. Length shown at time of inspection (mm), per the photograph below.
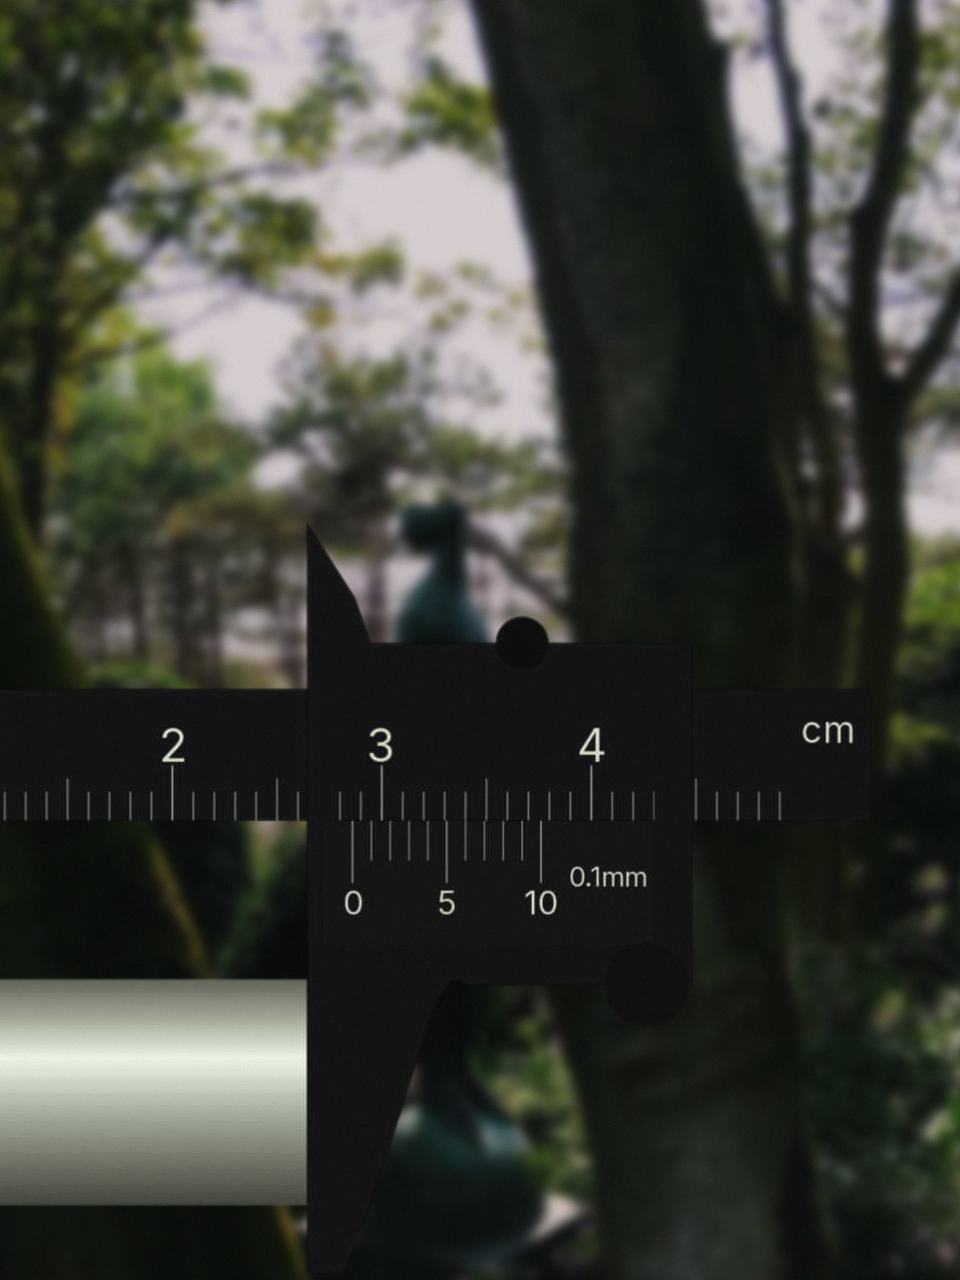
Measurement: 28.6 mm
